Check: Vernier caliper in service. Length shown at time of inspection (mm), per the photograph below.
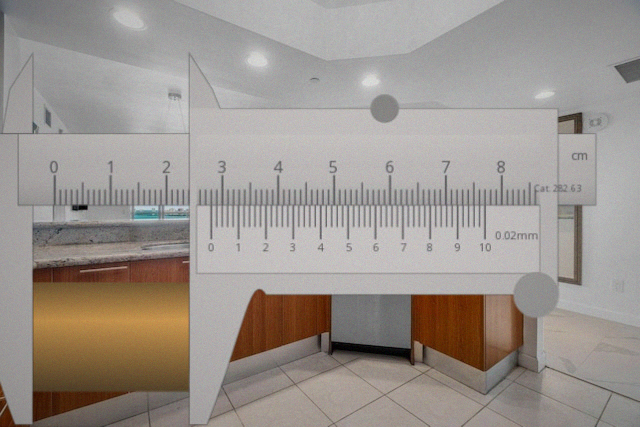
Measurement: 28.0 mm
